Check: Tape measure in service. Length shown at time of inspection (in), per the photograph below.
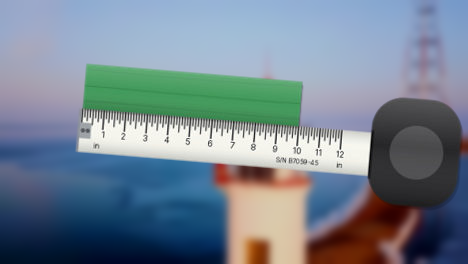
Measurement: 10 in
